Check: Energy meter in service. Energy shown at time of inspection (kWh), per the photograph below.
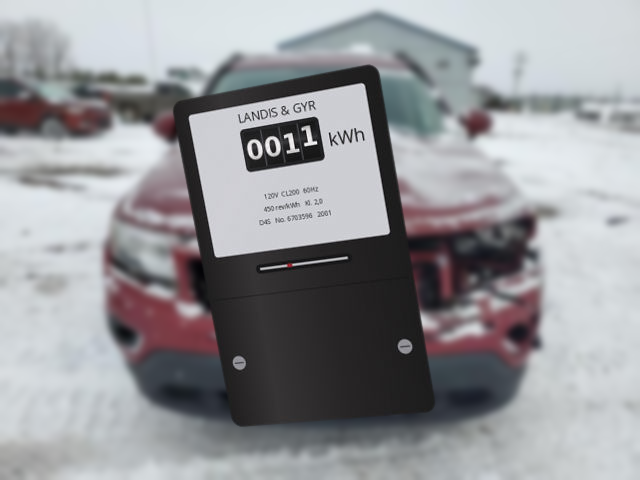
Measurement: 11 kWh
